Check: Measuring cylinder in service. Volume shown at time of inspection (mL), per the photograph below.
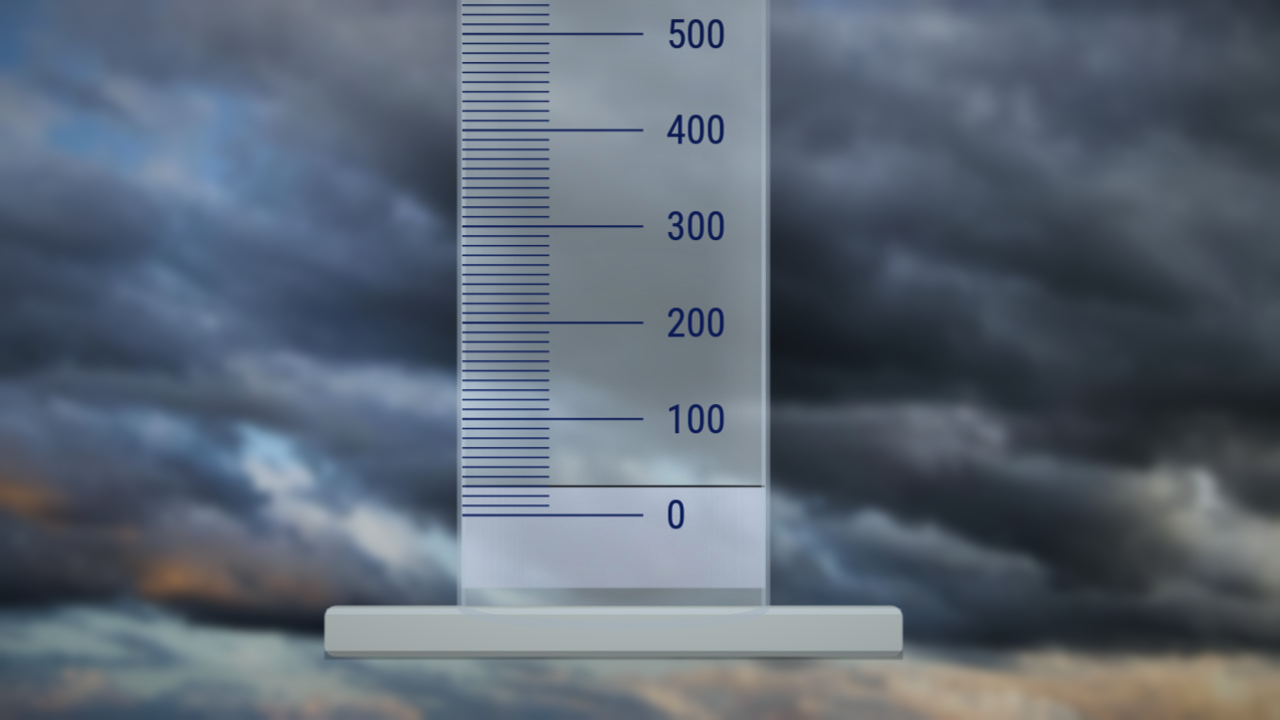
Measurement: 30 mL
